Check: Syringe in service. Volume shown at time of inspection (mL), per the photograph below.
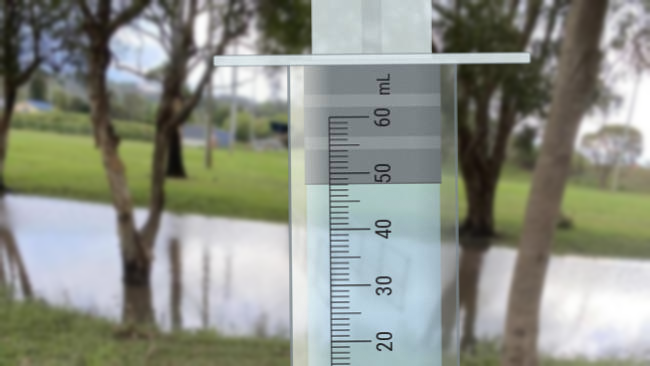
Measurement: 48 mL
